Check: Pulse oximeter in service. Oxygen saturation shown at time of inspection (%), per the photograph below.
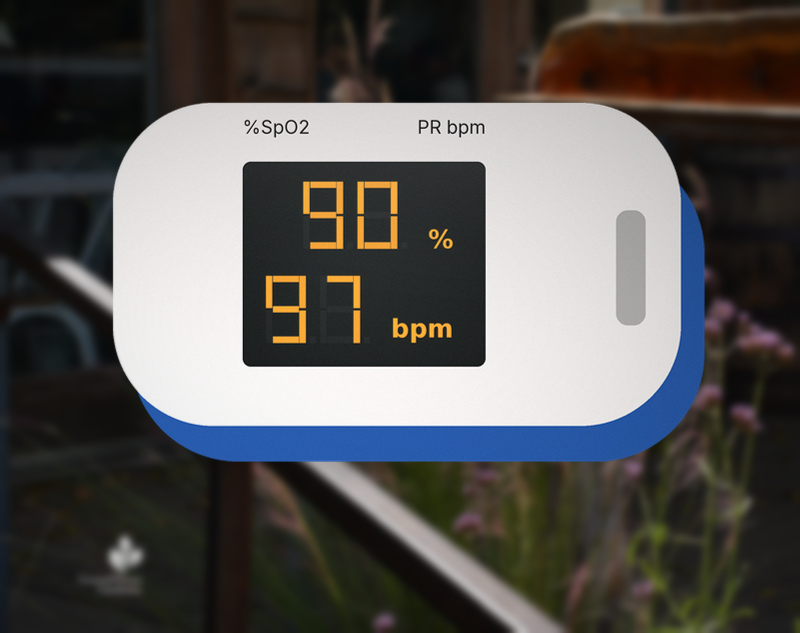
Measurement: 90 %
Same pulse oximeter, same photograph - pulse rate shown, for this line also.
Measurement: 97 bpm
